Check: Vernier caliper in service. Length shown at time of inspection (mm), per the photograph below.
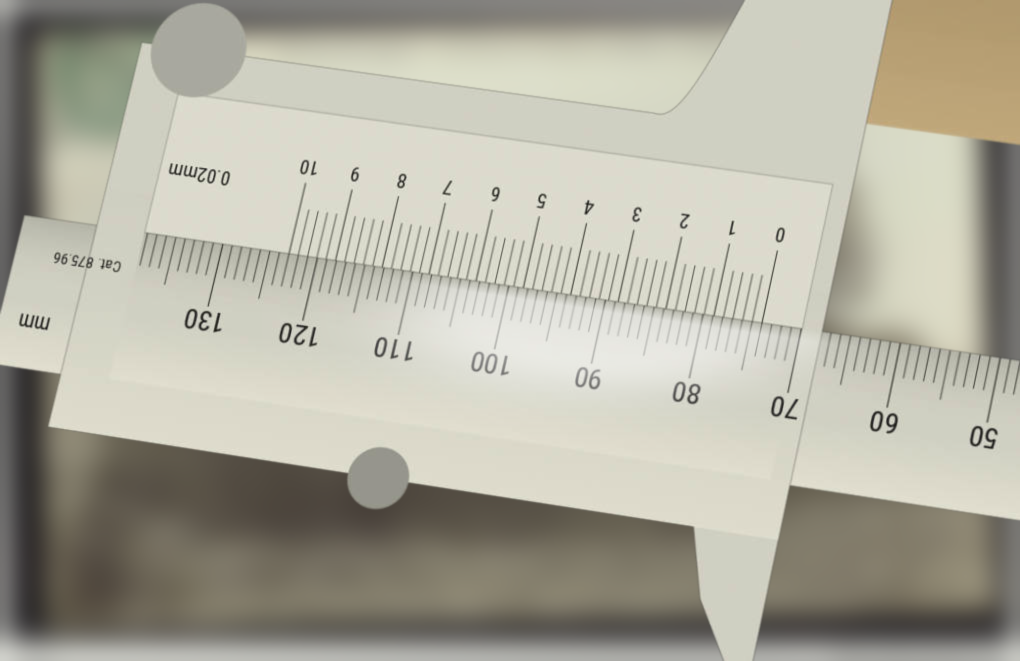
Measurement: 74.0 mm
